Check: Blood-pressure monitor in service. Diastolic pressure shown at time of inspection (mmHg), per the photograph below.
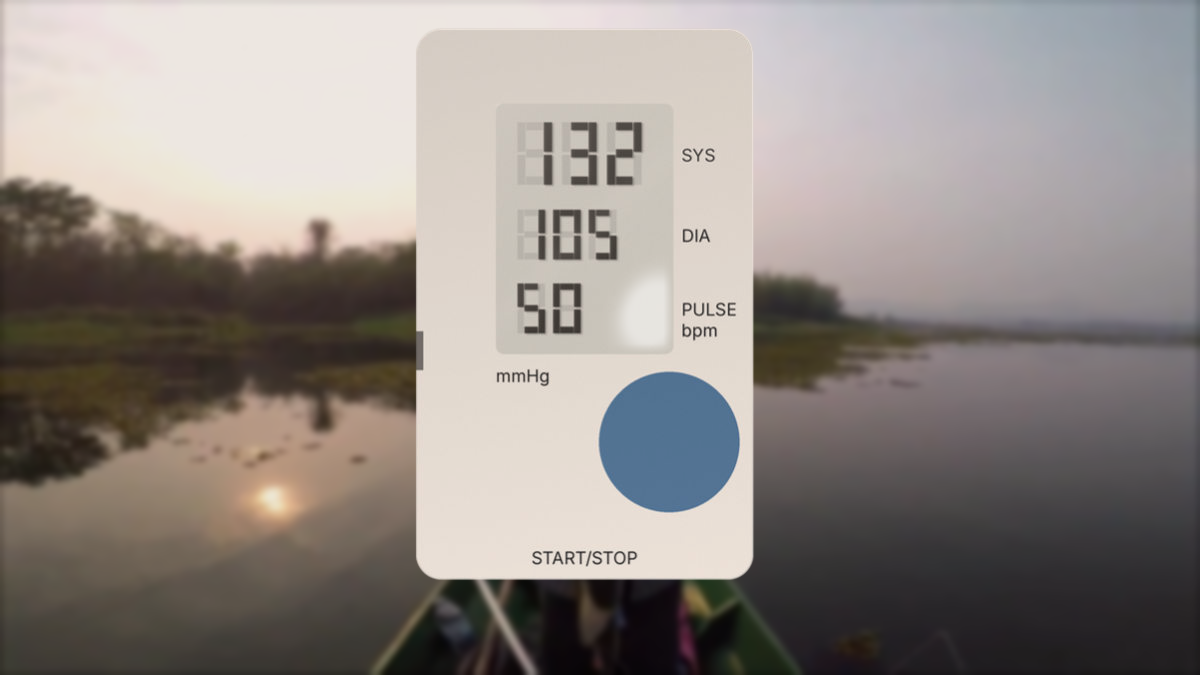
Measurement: 105 mmHg
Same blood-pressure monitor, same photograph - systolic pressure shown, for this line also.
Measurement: 132 mmHg
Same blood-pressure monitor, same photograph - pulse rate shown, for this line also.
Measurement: 50 bpm
